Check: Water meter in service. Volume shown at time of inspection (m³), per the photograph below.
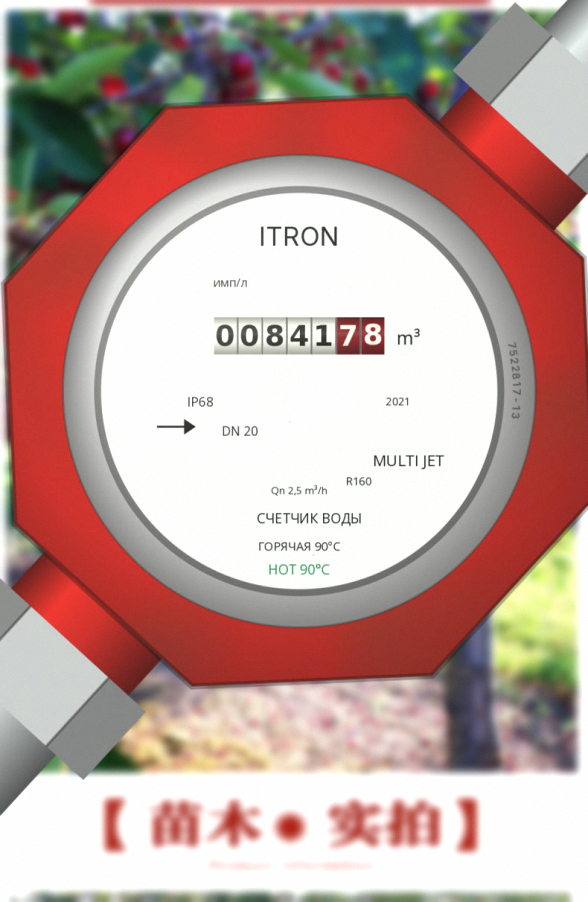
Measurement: 841.78 m³
